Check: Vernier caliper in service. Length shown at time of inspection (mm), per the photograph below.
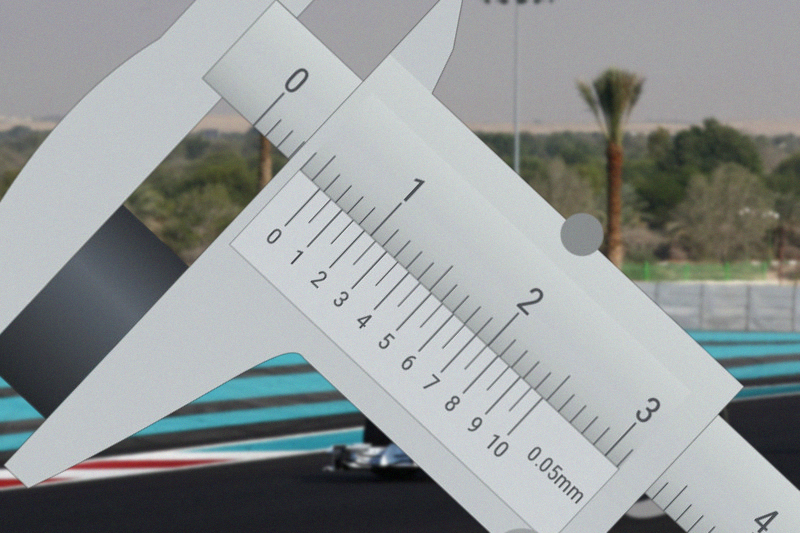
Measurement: 5.7 mm
